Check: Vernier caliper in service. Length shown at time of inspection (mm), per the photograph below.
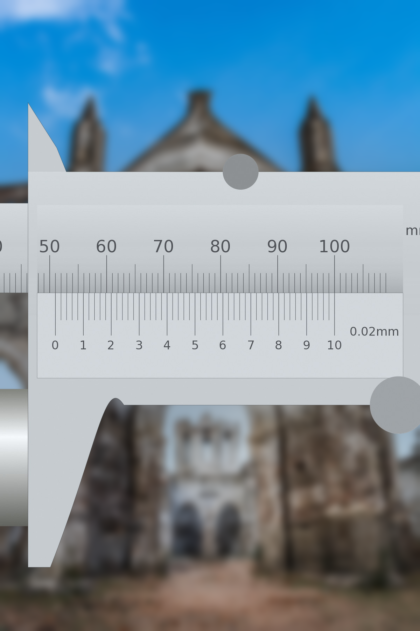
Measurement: 51.0 mm
